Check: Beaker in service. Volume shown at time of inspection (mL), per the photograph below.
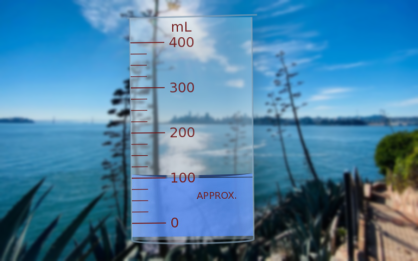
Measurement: 100 mL
